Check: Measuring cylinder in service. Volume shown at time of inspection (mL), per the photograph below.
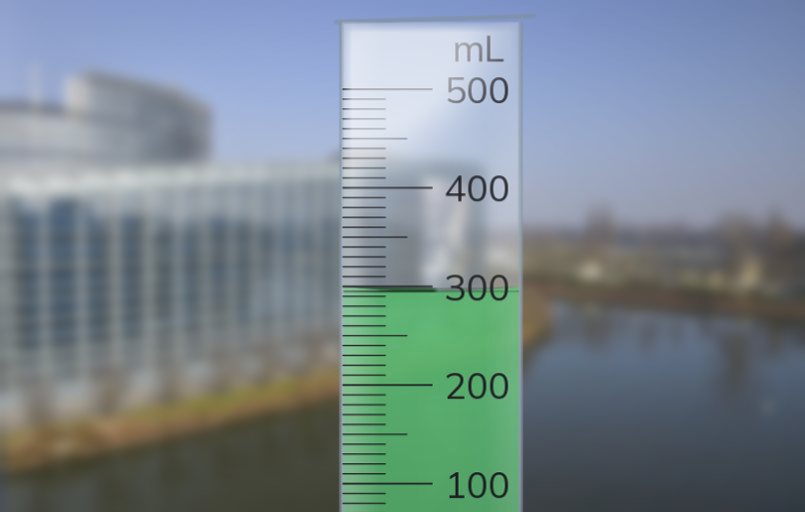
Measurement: 295 mL
